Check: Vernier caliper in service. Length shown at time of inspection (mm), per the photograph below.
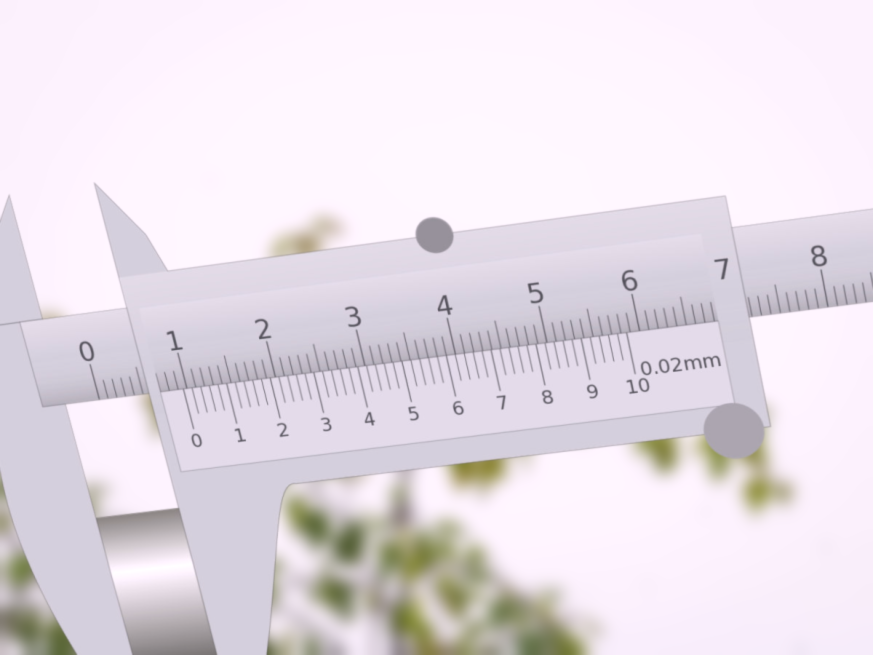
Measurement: 9.6 mm
